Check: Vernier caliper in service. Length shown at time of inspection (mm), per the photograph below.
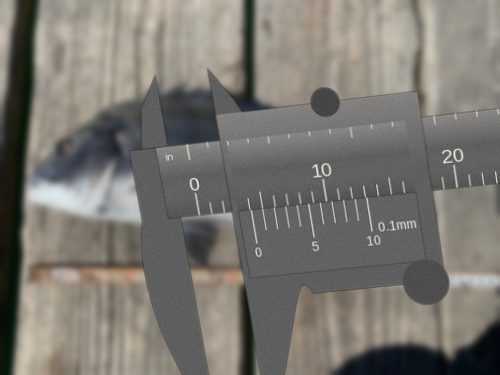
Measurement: 4.1 mm
